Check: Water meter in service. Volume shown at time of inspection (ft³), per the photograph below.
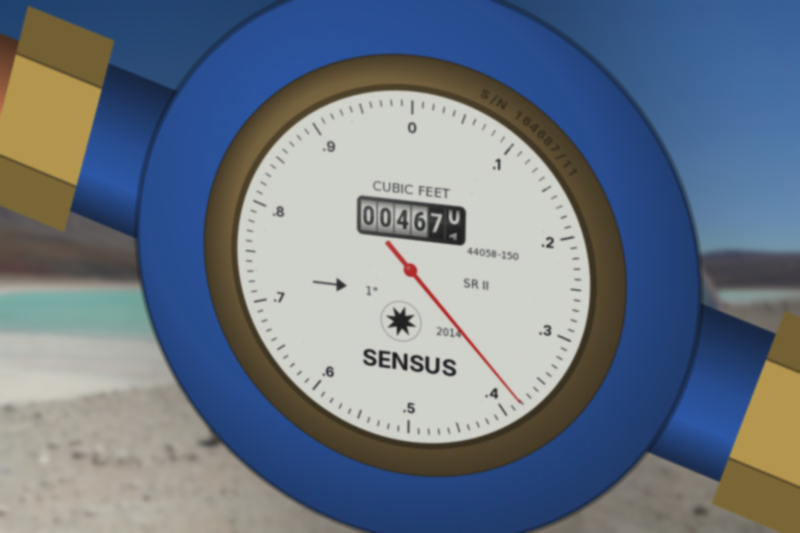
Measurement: 4670.38 ft³
